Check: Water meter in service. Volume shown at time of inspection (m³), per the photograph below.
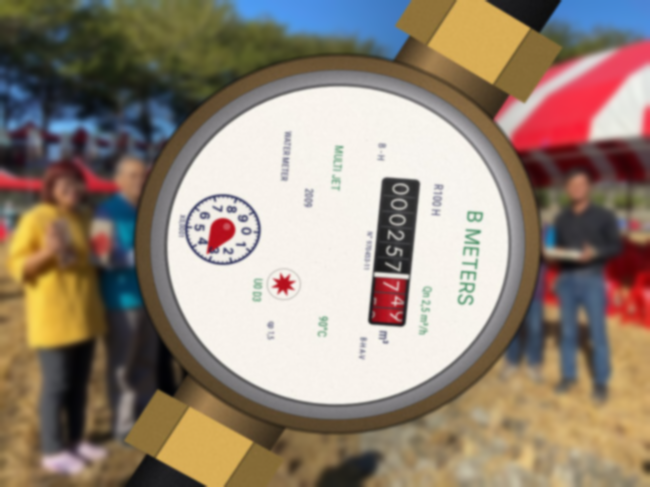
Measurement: 257.7493 m³
